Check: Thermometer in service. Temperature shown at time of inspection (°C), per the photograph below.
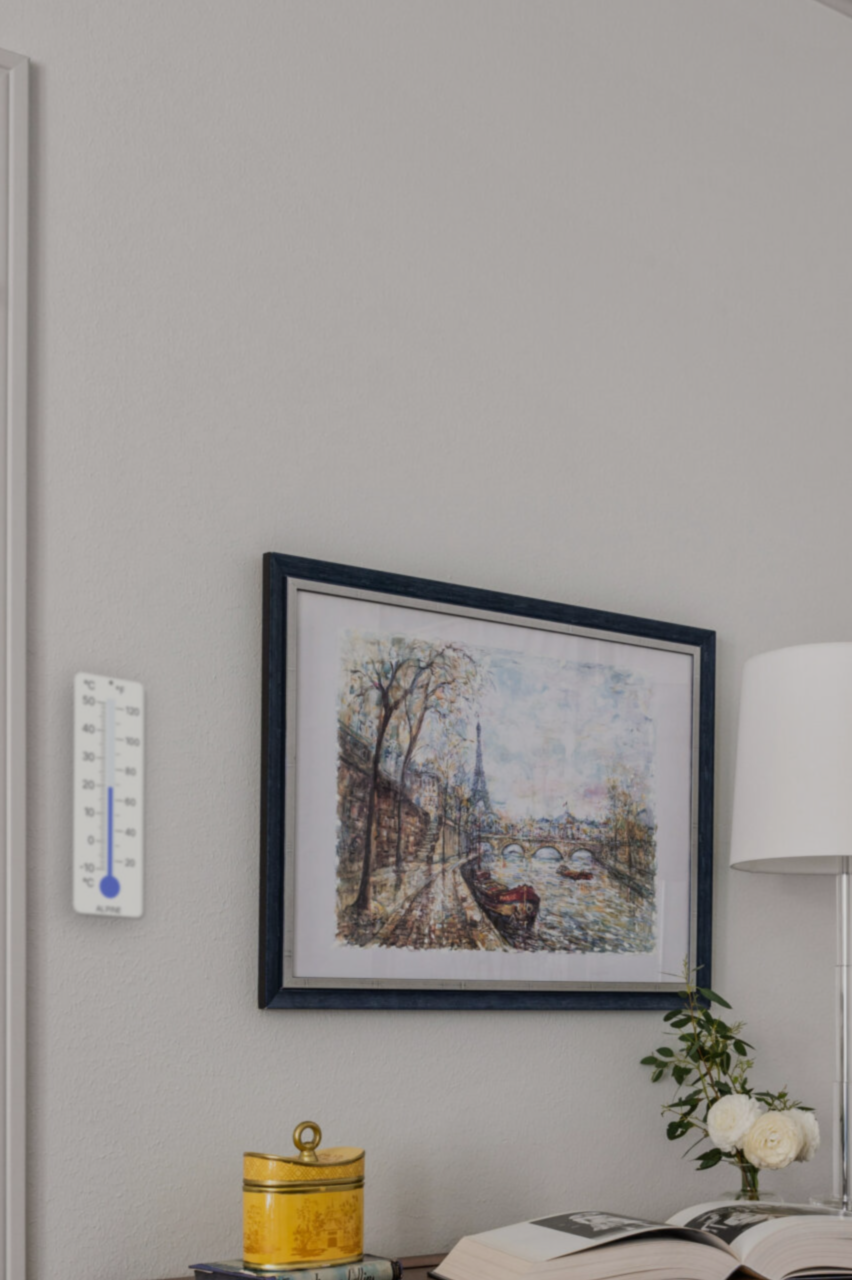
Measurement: 20 °C
